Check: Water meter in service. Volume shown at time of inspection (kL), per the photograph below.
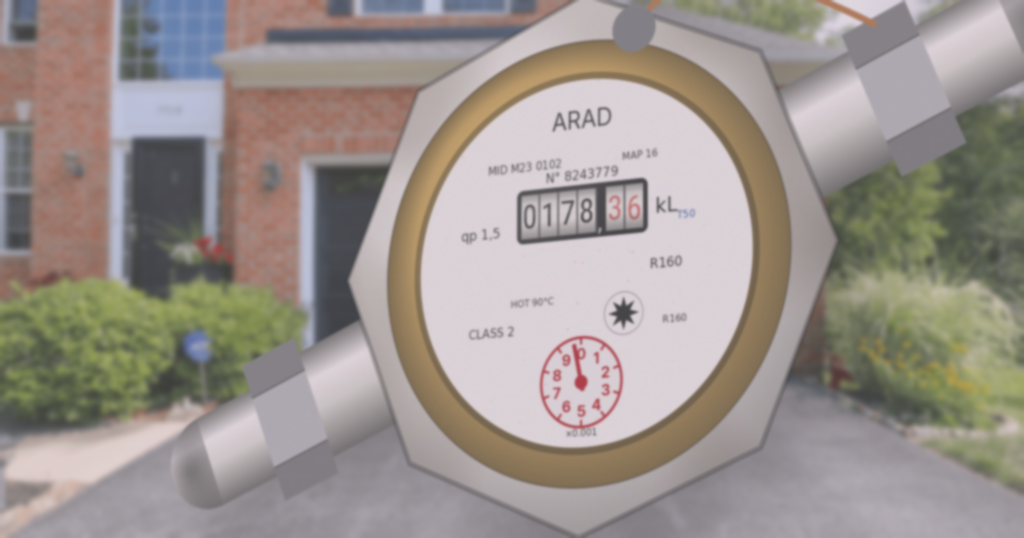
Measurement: 178.359 kL
